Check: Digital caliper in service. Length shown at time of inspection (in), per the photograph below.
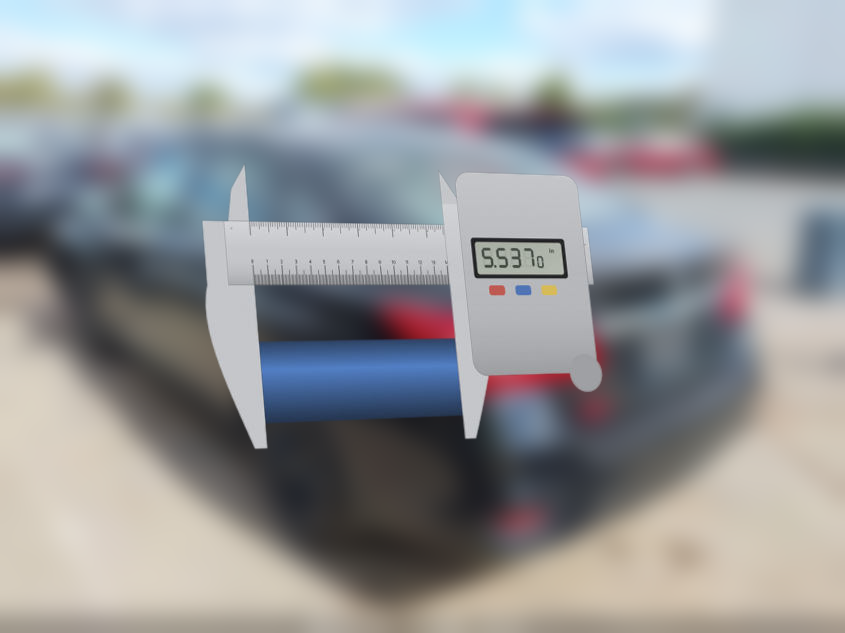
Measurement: 5.5370 in
